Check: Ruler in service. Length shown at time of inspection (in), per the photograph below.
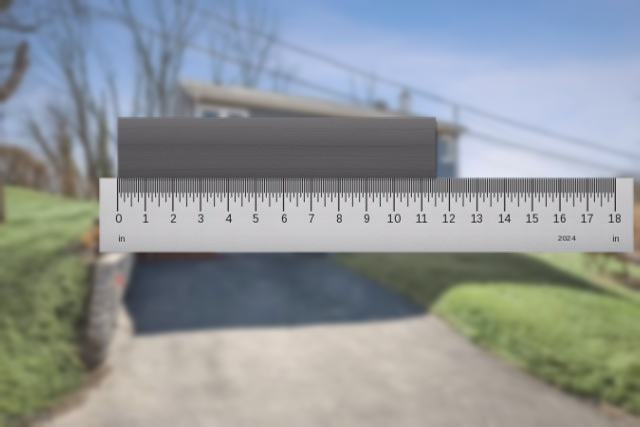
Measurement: 11.5 in
